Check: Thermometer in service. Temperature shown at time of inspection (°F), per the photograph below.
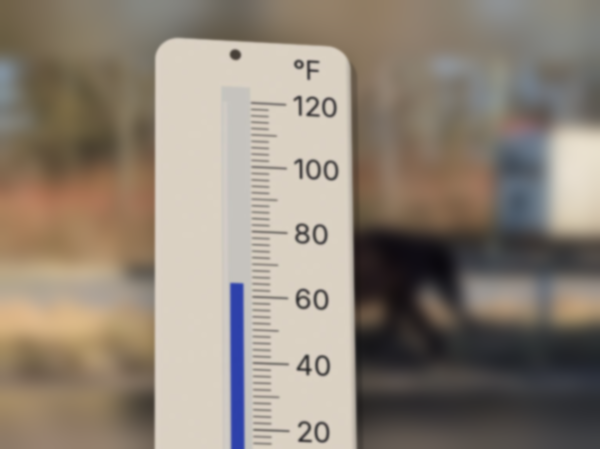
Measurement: 64 °F
